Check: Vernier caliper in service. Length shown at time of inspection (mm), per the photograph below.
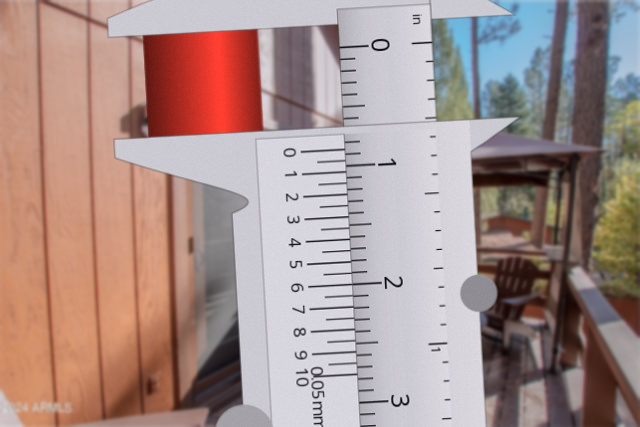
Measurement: 8.6 mm
